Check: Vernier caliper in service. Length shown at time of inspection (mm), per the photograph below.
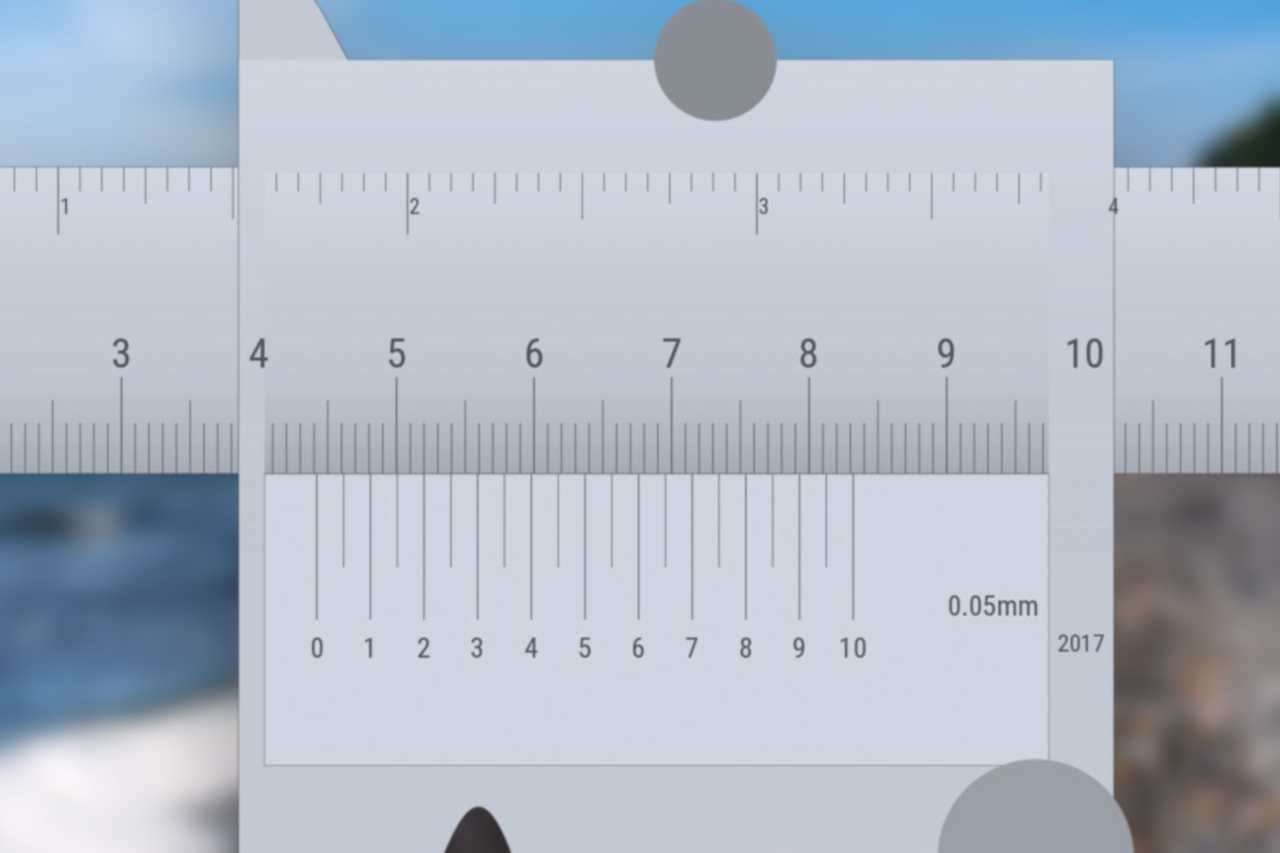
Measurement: 44.2 mm
